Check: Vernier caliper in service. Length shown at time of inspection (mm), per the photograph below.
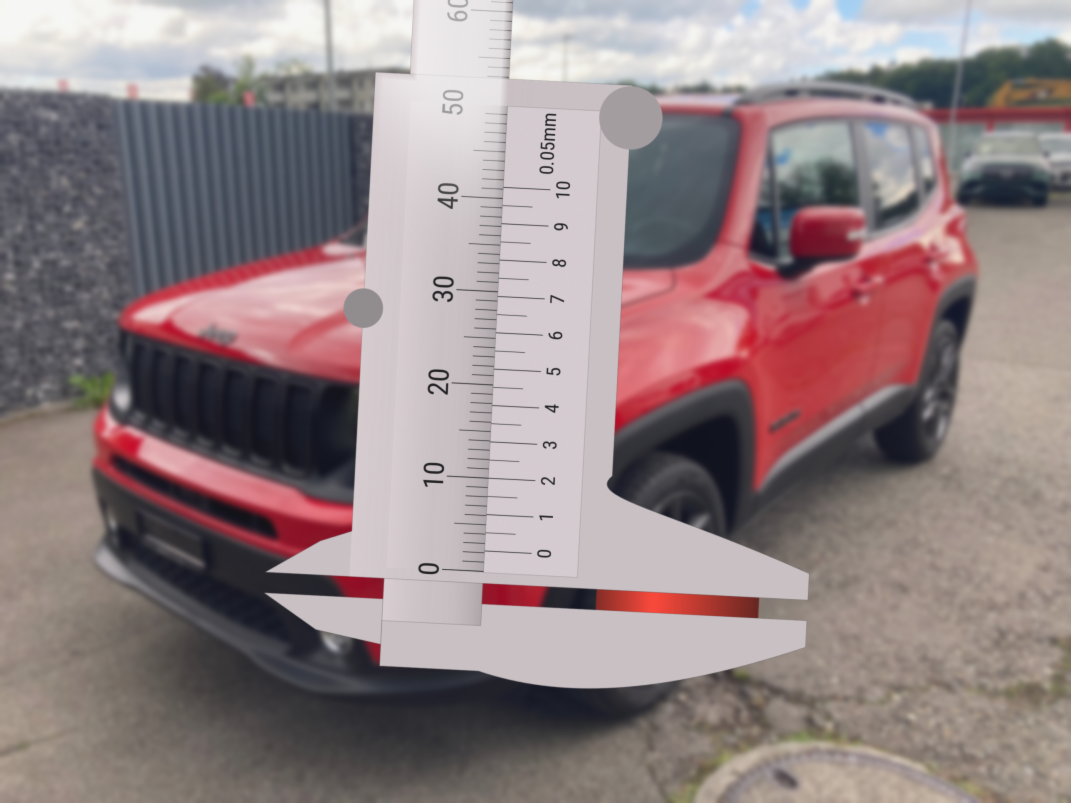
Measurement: 2.2 mm
